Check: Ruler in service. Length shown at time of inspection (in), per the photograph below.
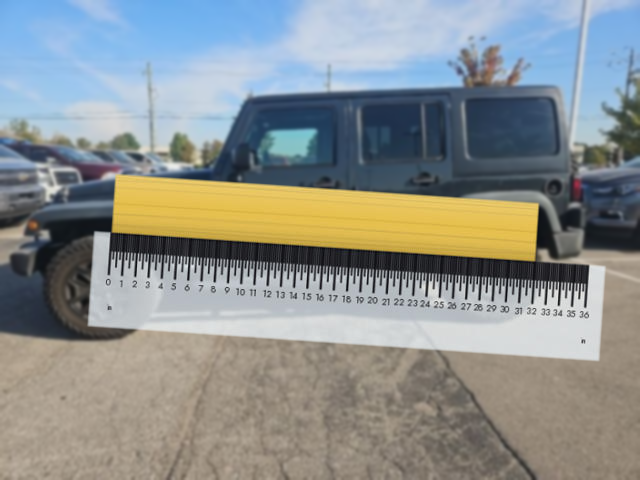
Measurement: 32 in
